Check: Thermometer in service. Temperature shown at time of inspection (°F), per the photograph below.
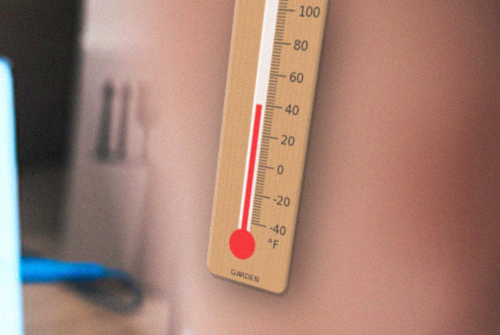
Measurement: 40 °F
